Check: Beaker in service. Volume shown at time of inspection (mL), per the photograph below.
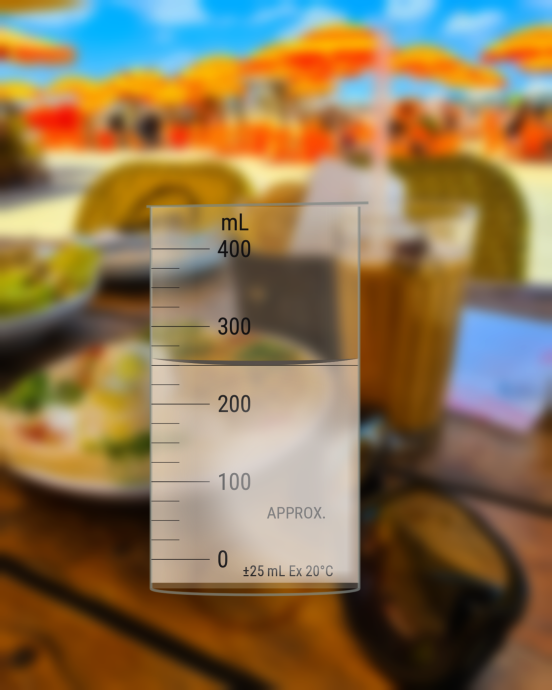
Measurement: 250 mL
